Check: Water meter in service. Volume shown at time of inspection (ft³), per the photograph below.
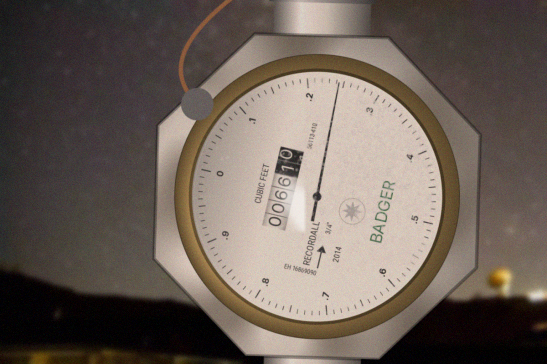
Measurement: 6610.24 ft³
